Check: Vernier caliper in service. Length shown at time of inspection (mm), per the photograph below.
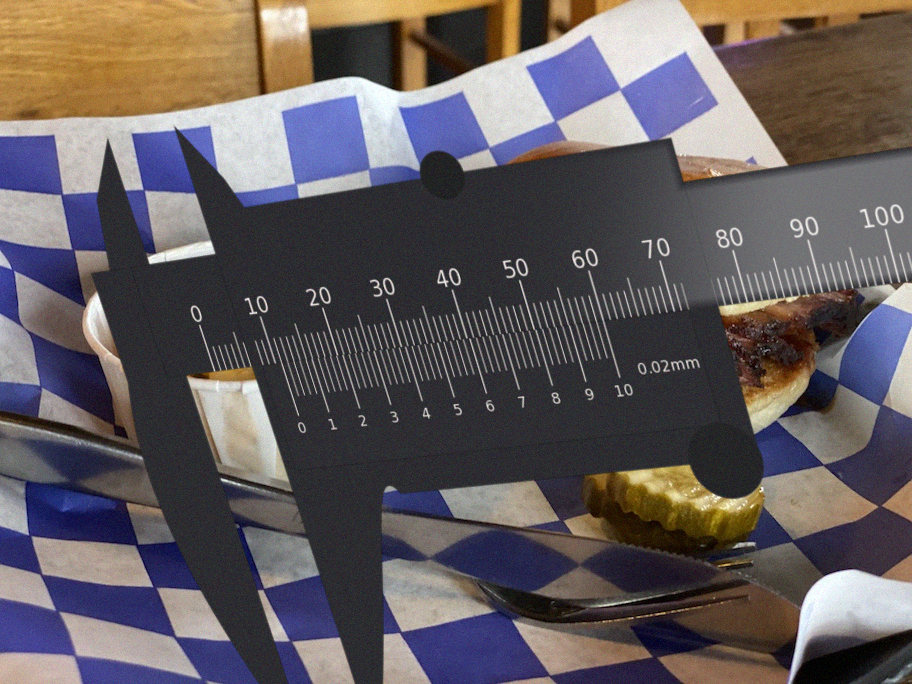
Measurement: 11.0 mm
